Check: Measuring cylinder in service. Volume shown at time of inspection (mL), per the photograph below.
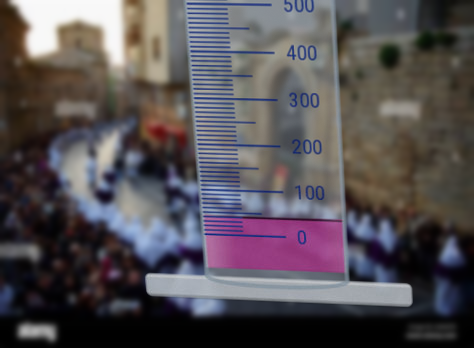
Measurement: 40 mL
